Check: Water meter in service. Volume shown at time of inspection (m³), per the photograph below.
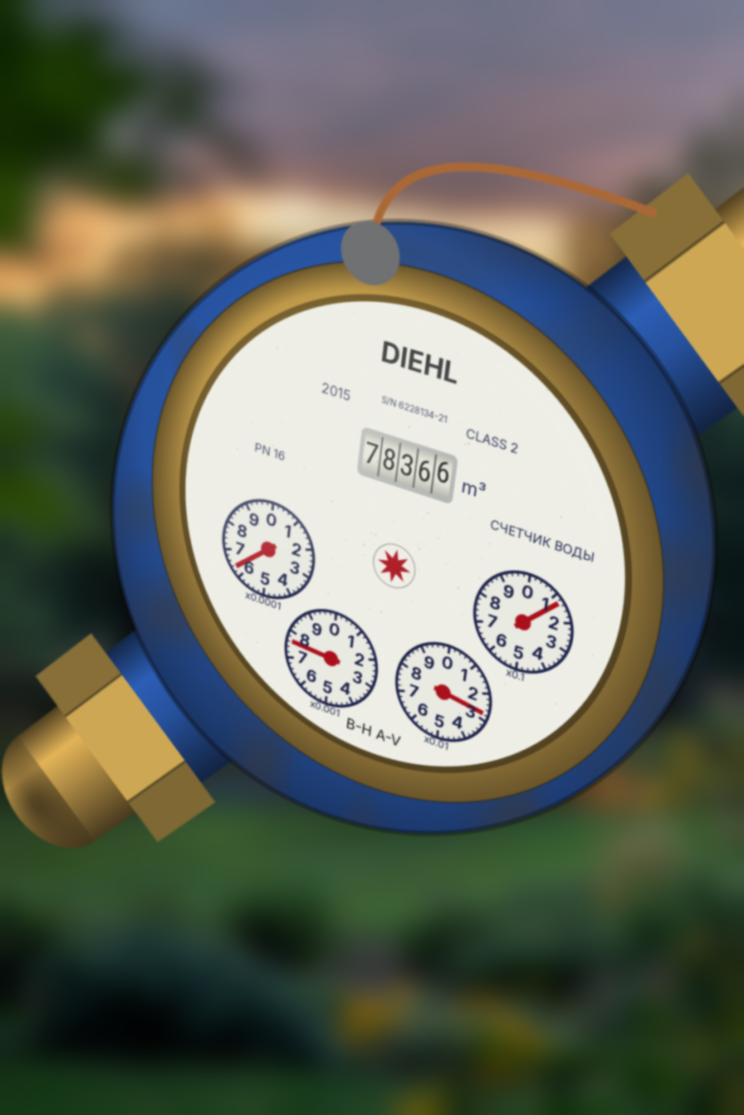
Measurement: 78366.1276 m³
